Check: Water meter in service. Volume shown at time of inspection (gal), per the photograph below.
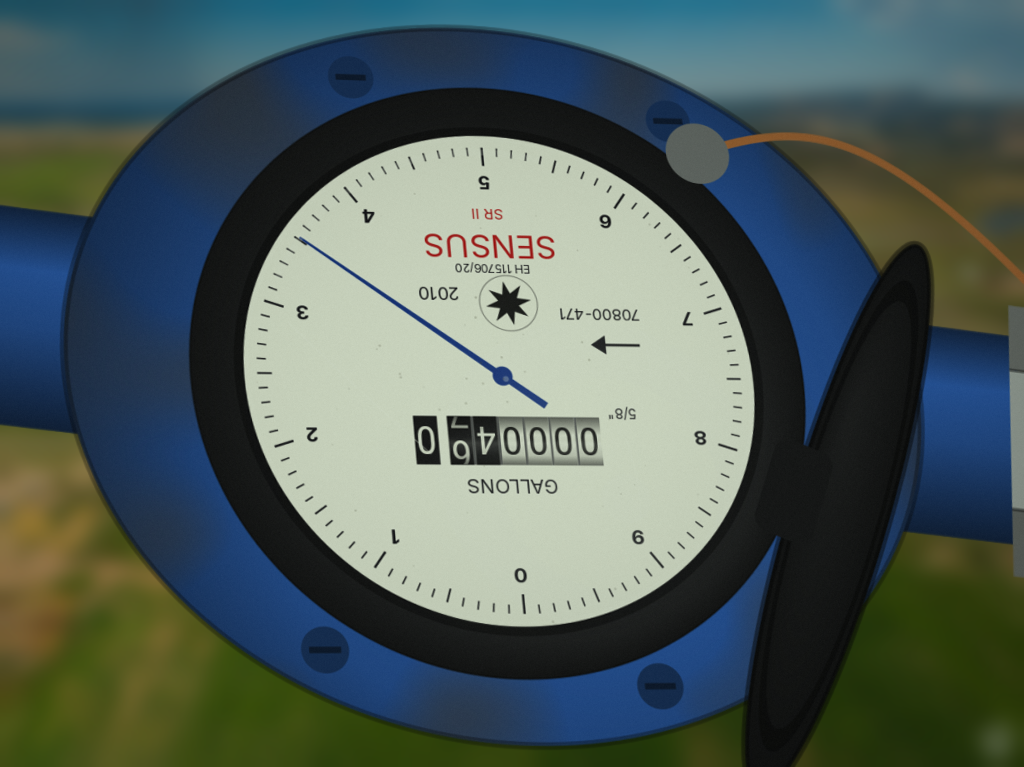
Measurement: 463.5 gal
